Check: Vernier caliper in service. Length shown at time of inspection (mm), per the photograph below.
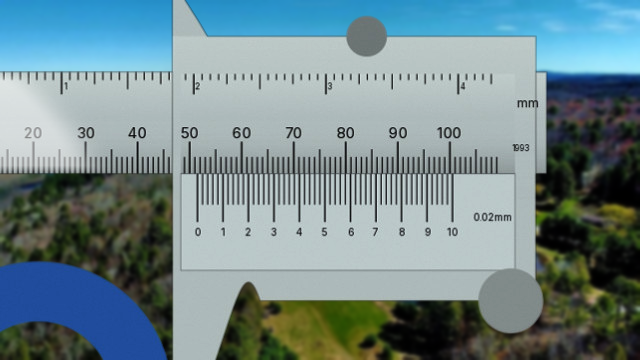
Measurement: 51.5 mm
